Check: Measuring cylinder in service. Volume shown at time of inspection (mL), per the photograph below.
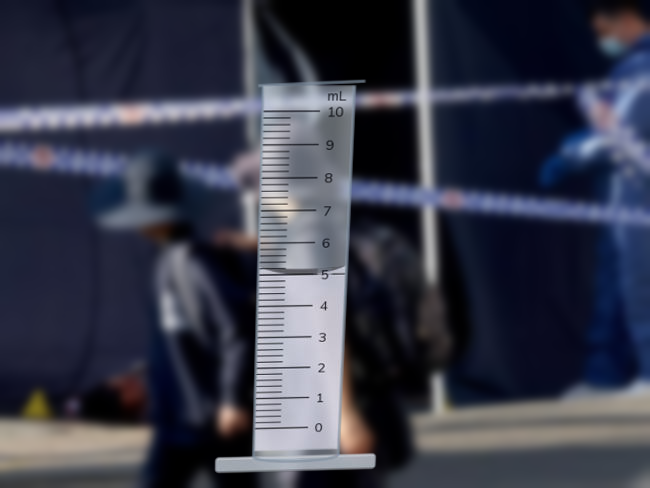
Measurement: 5 mL
